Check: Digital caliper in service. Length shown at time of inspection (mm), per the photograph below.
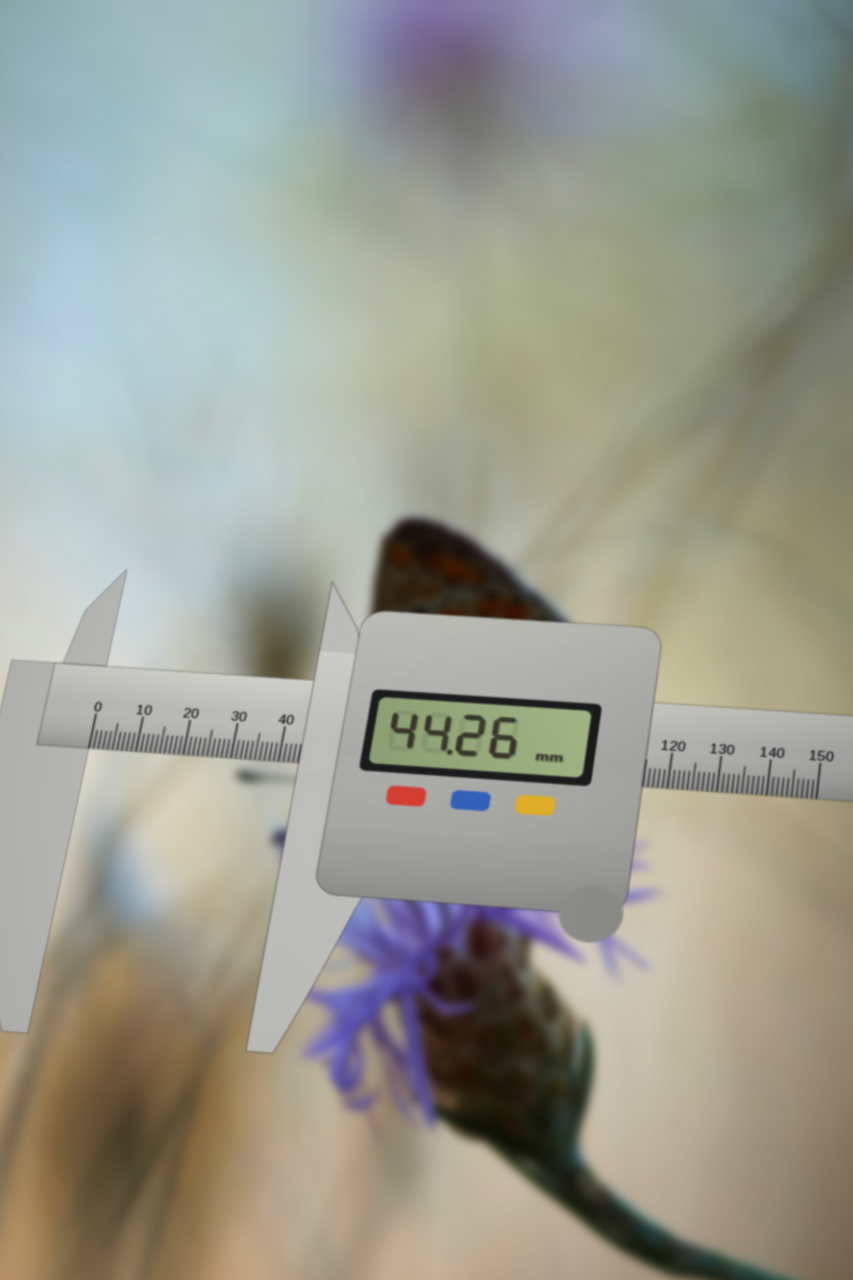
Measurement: 44.26 mm
